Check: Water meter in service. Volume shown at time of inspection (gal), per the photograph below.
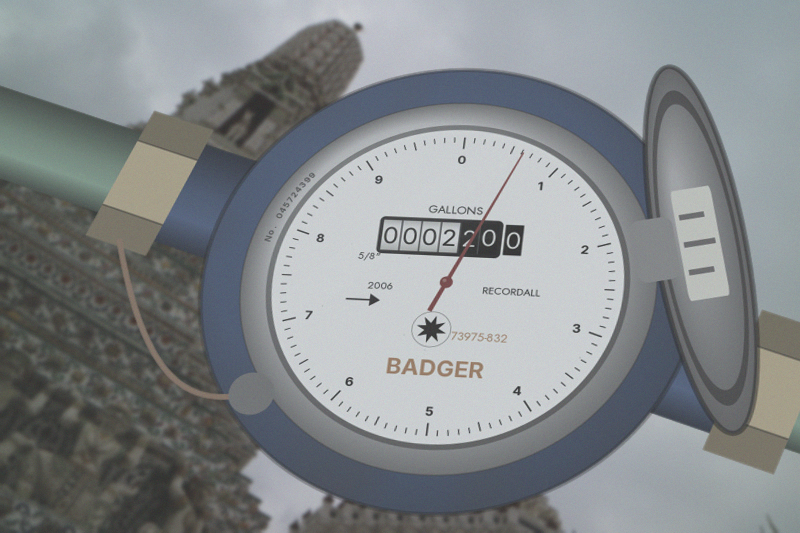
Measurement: 2200.6 gal
